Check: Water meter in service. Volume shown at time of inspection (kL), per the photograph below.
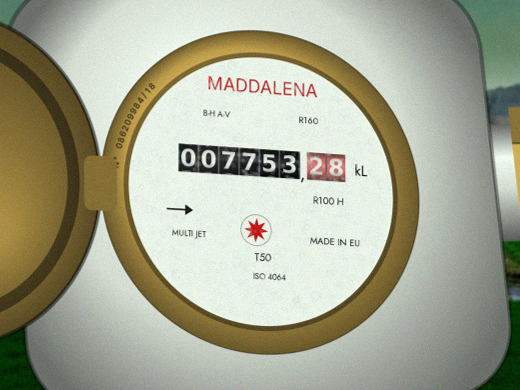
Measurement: 7753.28 kL
